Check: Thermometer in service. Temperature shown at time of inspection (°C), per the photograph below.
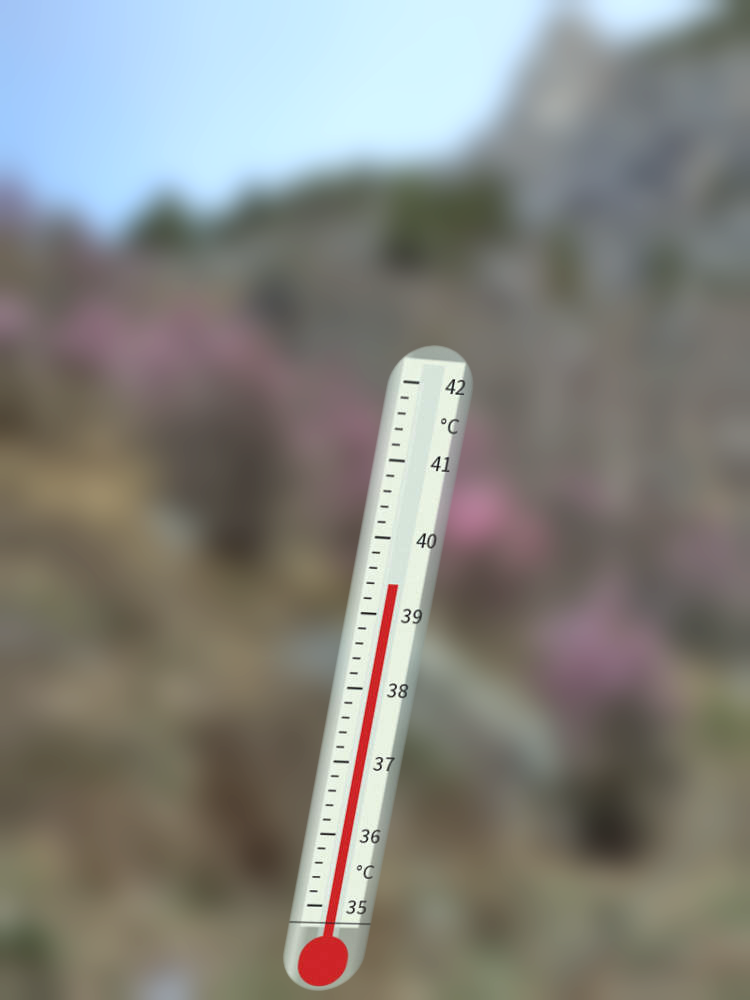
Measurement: 39.4 °C
